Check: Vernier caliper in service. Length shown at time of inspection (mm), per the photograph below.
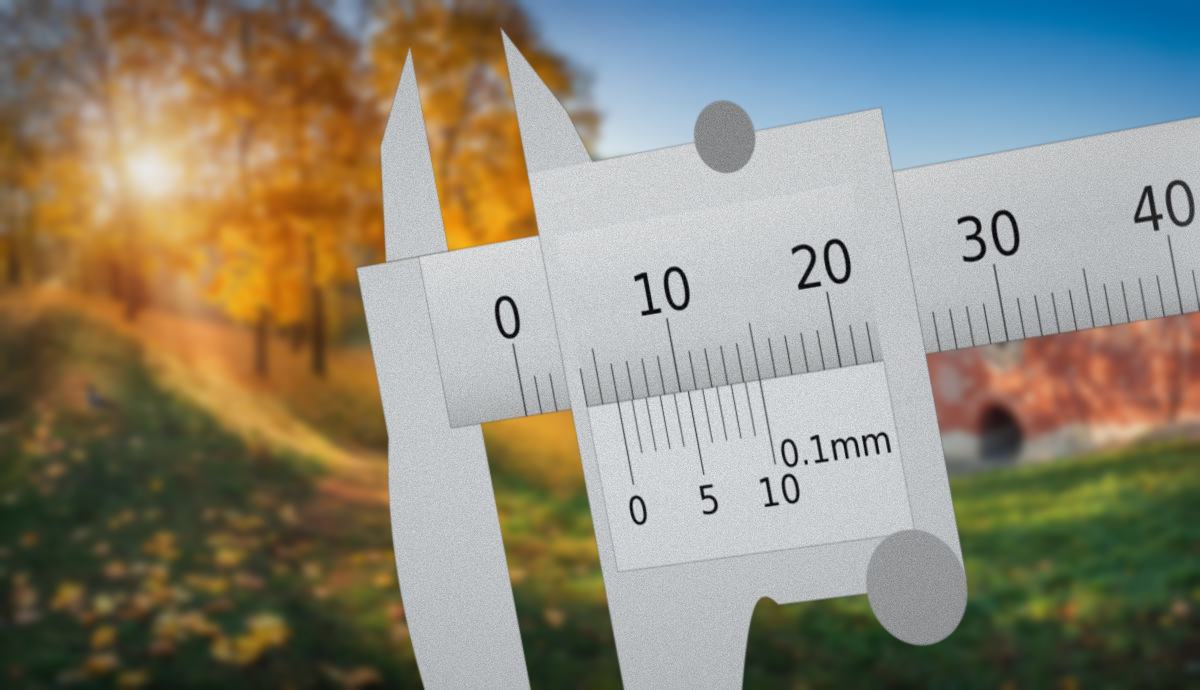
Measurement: 6.0 mm
